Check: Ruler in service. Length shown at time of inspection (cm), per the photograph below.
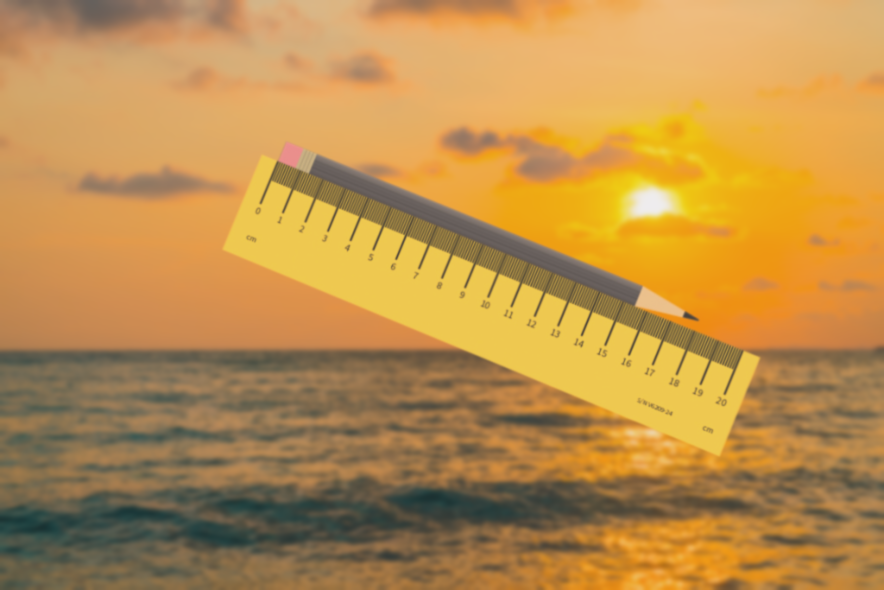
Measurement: 18 cm
